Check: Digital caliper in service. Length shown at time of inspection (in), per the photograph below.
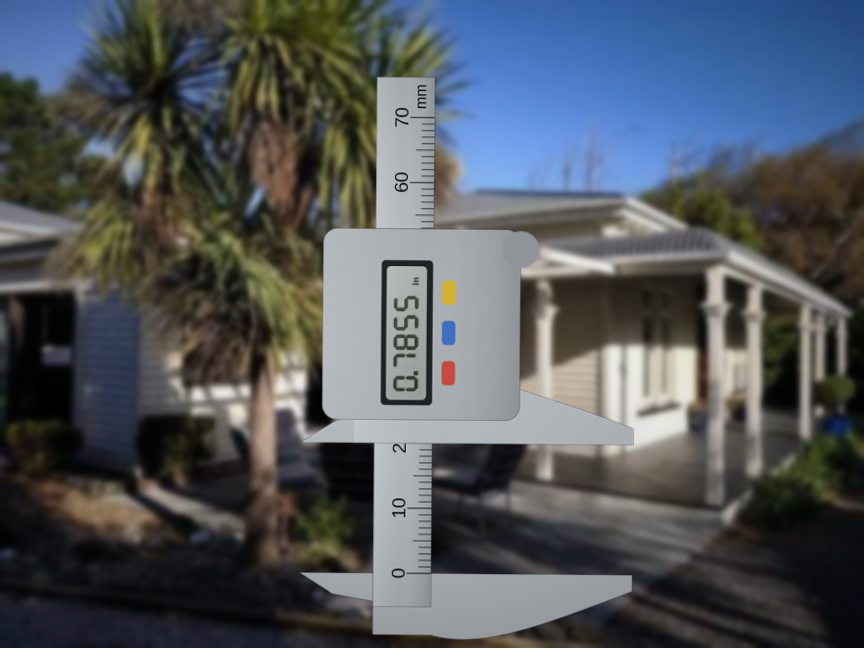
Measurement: 0.7855 in
